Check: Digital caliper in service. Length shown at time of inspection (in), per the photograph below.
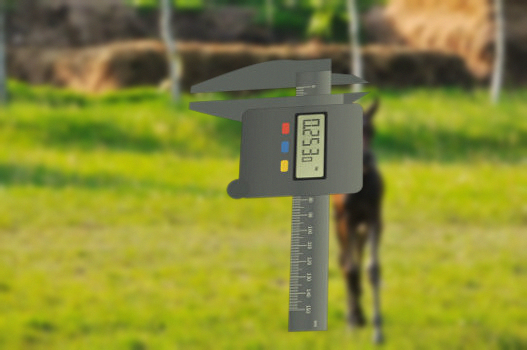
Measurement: 0.2530 in
